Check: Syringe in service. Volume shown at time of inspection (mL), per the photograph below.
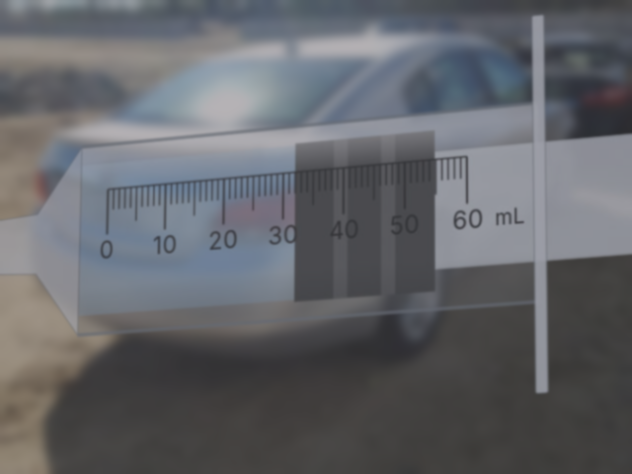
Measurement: 32 mL
